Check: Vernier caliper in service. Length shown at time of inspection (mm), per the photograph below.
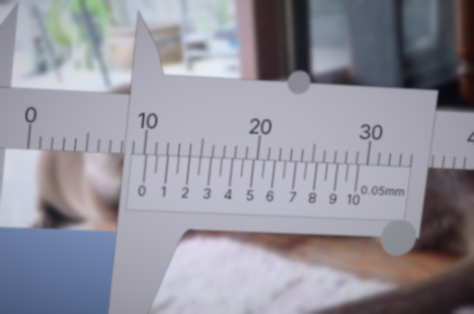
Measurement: 10.2 mm
